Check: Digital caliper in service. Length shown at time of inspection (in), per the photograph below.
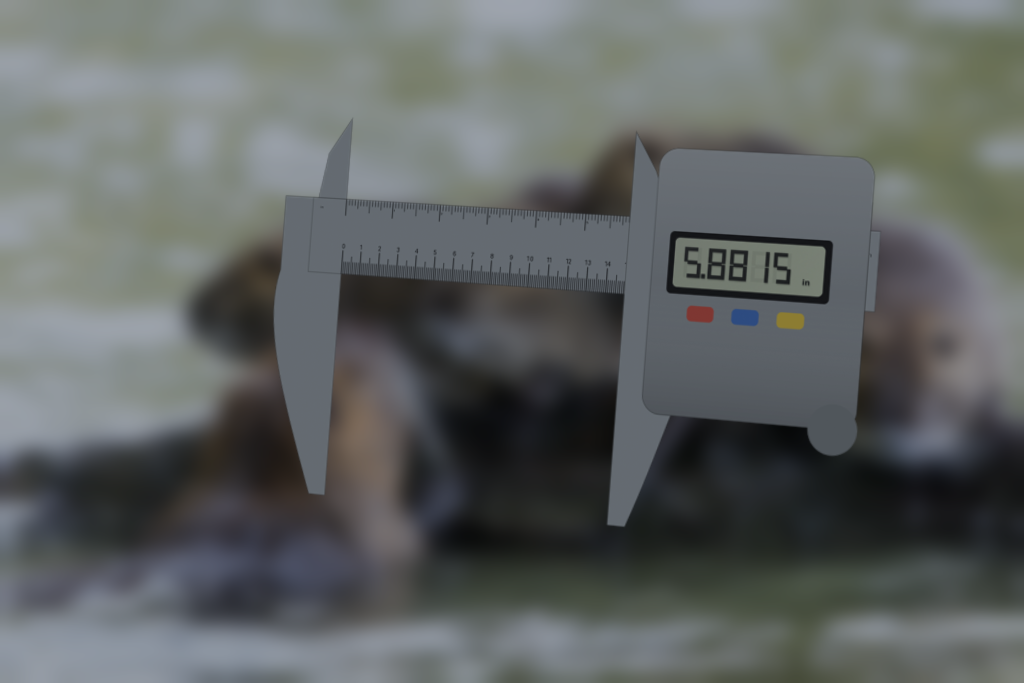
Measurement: 5.8815 in
